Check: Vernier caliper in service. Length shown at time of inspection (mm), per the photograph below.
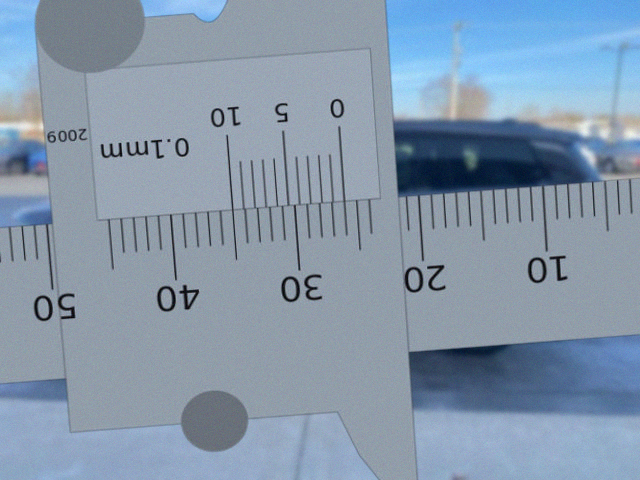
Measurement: 26.0 mm
